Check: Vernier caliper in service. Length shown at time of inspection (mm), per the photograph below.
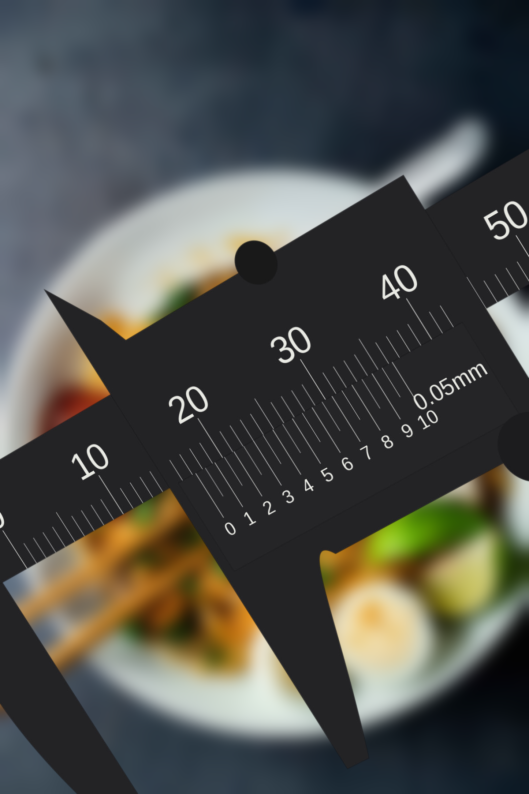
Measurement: 17.3 mm
